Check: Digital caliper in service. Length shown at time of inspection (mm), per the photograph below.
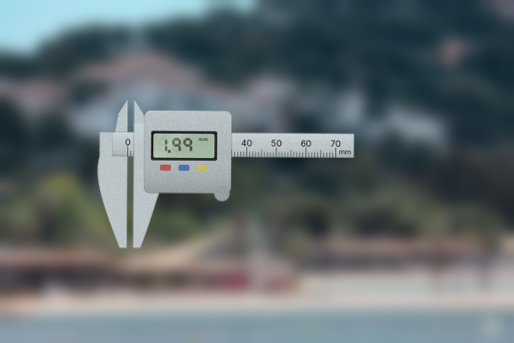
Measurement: 1.99 mm
